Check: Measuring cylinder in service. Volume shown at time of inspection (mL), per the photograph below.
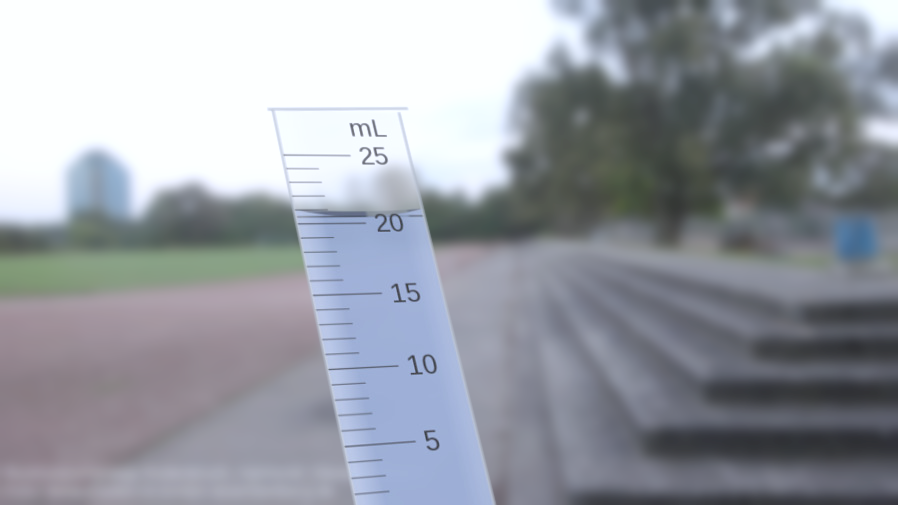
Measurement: 20.5 mL
